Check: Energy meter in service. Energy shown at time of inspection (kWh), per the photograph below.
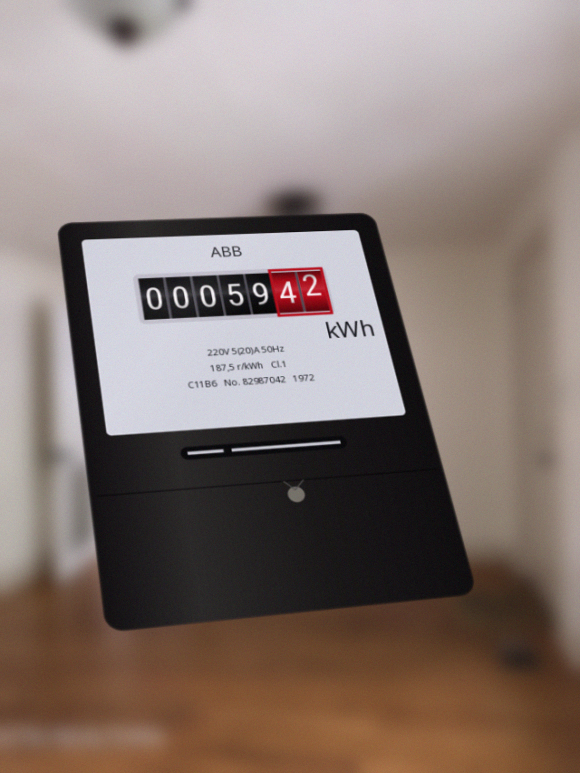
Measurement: 59.42 kWh
